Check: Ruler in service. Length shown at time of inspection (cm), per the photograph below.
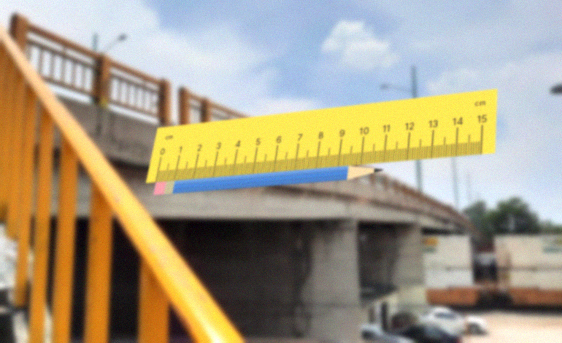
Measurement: 11 cm
